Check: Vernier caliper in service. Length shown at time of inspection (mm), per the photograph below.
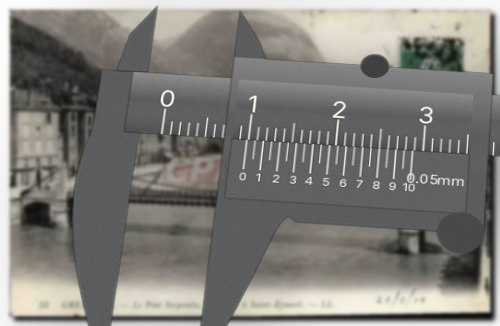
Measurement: 9.8 mm
